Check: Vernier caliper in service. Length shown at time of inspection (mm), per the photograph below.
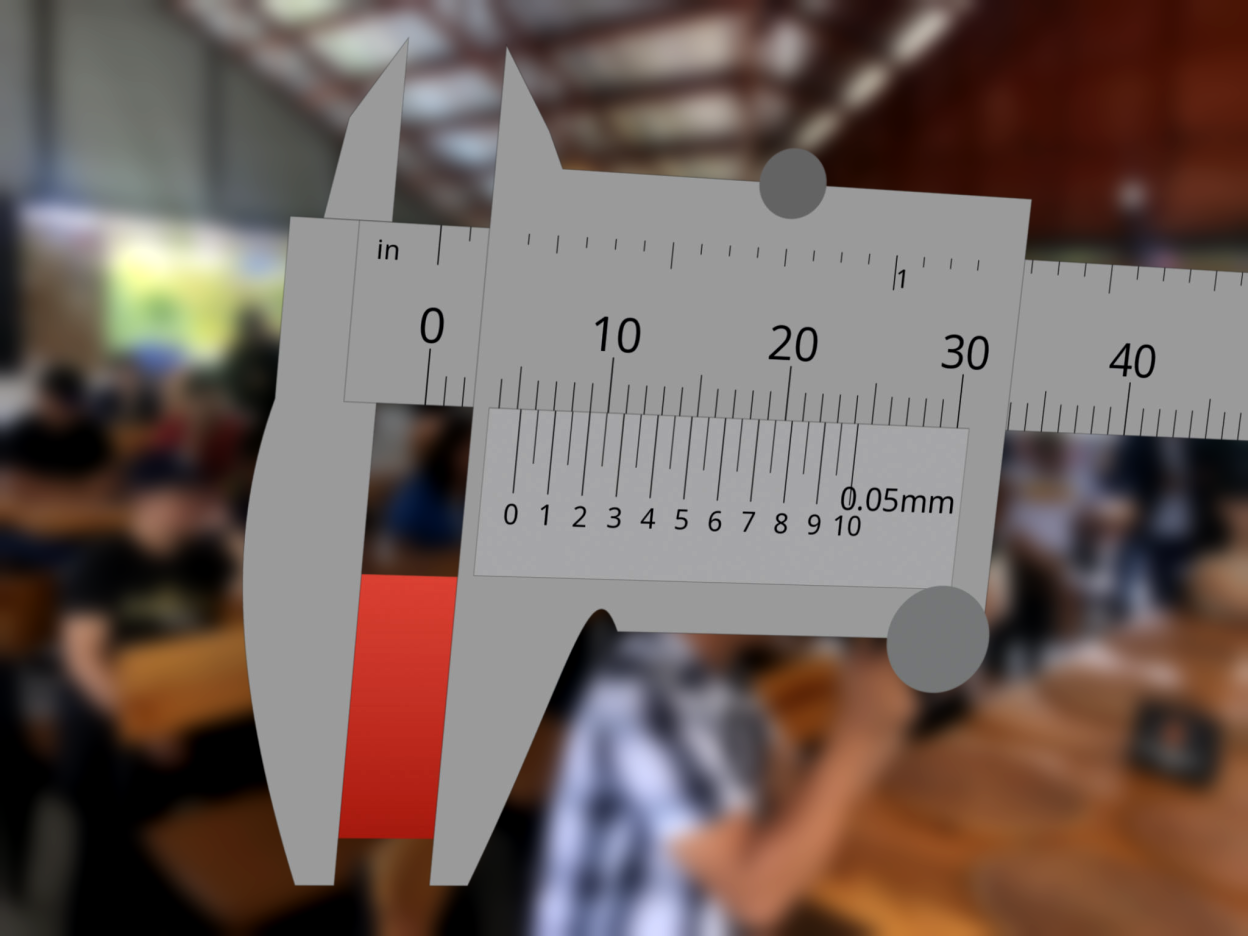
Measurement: 5.2 mm
